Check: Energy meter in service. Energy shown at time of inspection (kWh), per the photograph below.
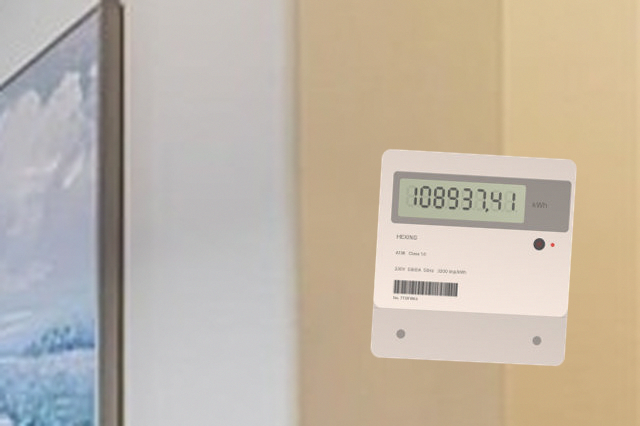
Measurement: 108937.41 kWh
